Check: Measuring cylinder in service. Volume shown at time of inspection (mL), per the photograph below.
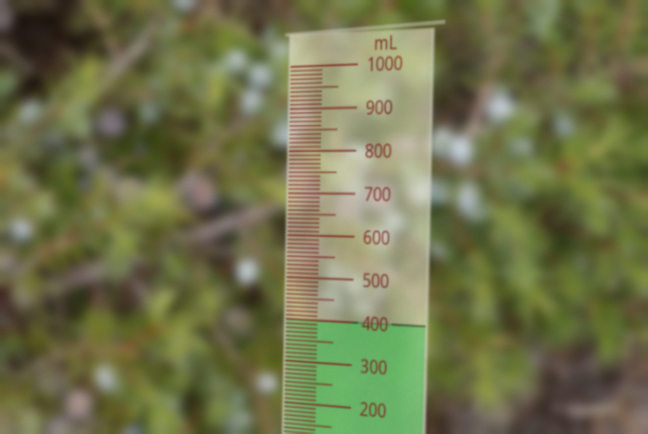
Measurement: 400 mL
